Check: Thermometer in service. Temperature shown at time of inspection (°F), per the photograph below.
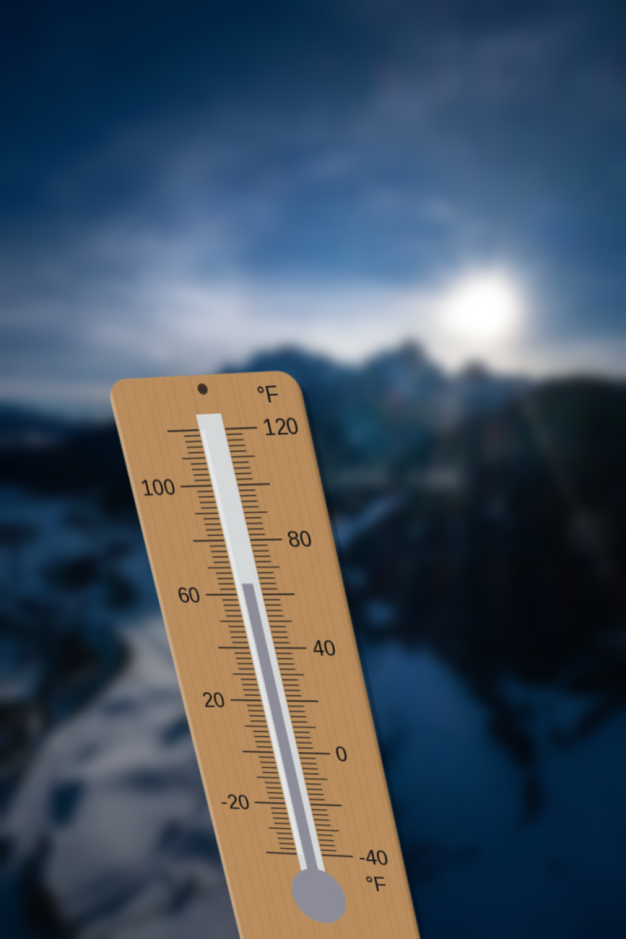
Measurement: 64 °F
